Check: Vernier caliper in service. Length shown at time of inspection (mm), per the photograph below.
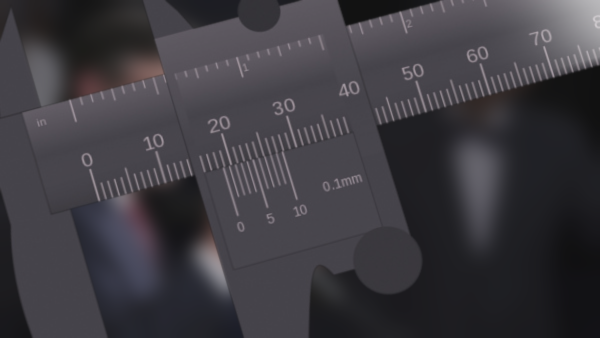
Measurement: 18.8 mm
